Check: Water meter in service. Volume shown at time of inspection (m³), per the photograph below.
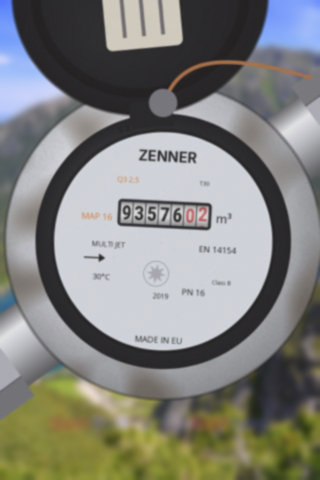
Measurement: 93576.02 m³
